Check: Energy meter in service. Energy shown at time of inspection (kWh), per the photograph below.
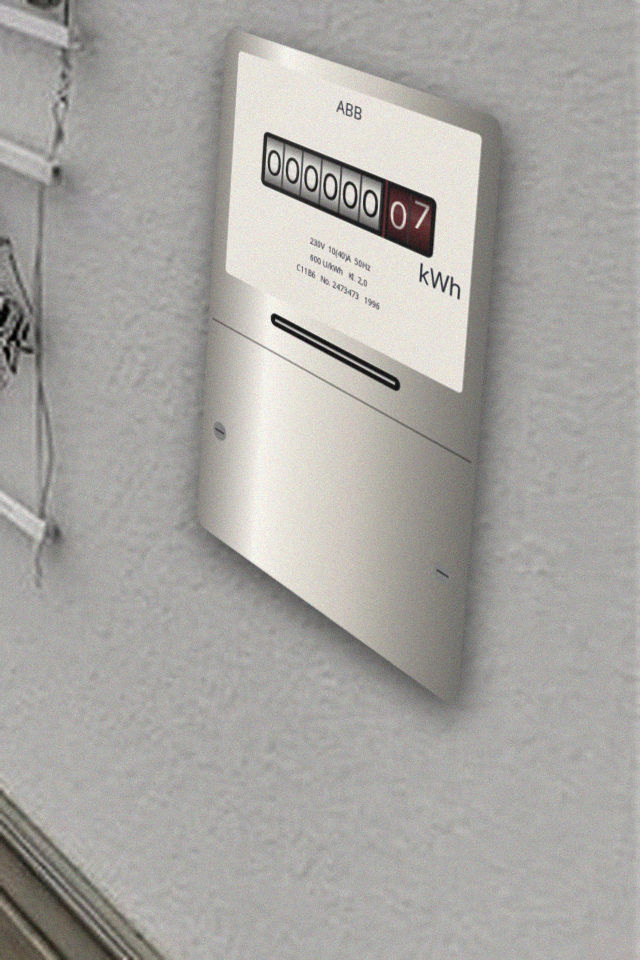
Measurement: 0.07 kWh
